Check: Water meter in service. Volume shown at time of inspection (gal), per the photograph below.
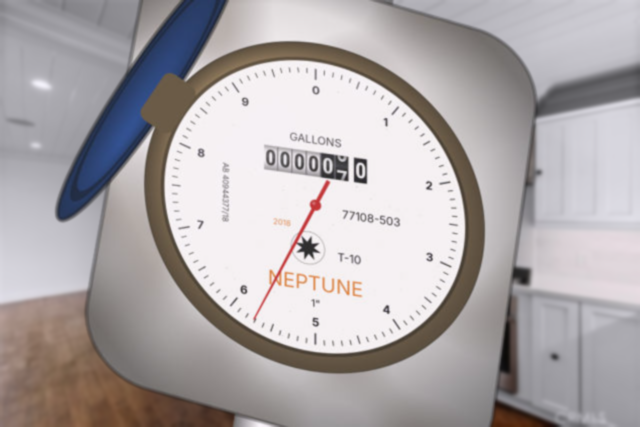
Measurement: 65.7 gal
